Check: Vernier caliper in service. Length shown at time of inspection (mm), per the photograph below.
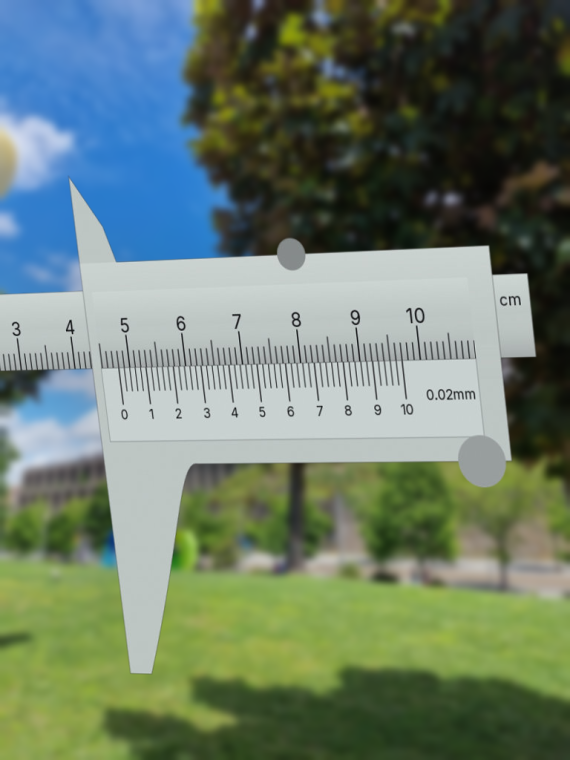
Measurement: 48.0 mm
